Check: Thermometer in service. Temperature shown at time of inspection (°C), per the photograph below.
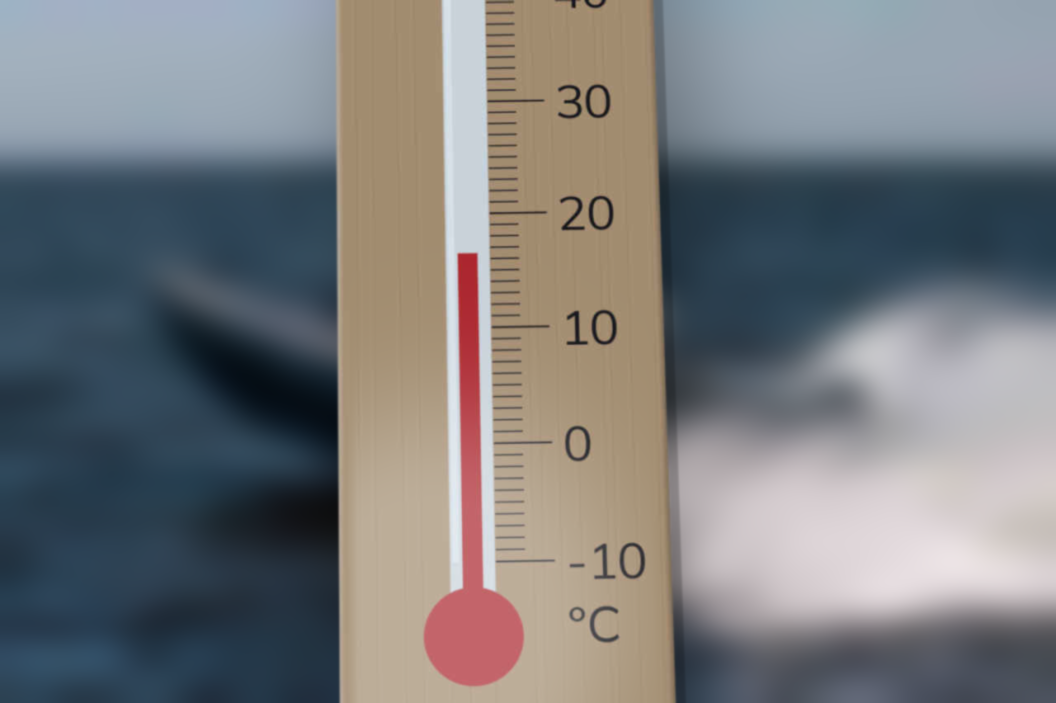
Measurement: 16.5 °C
